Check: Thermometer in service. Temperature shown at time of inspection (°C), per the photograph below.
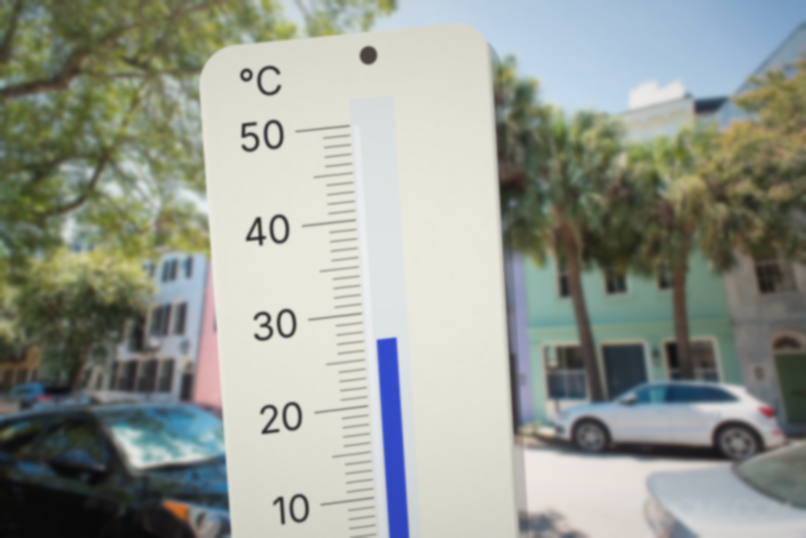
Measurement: 27 °C
